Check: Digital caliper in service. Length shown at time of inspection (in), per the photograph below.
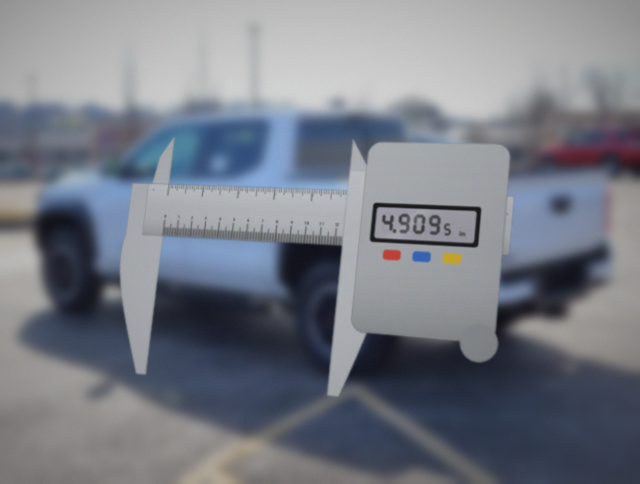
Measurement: 4.9095 in
